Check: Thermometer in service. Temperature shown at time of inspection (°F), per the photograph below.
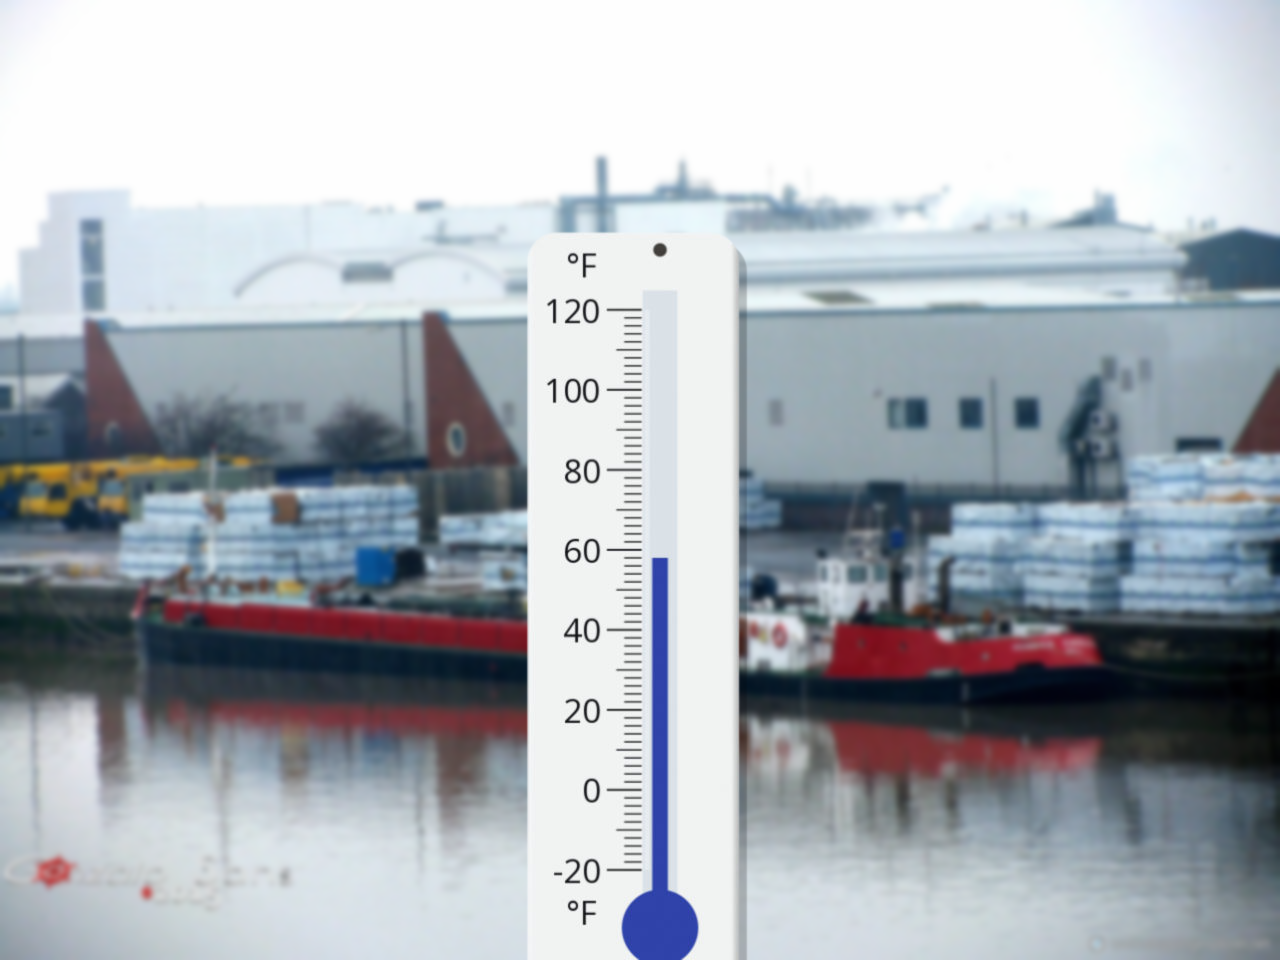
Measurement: 58 °F
